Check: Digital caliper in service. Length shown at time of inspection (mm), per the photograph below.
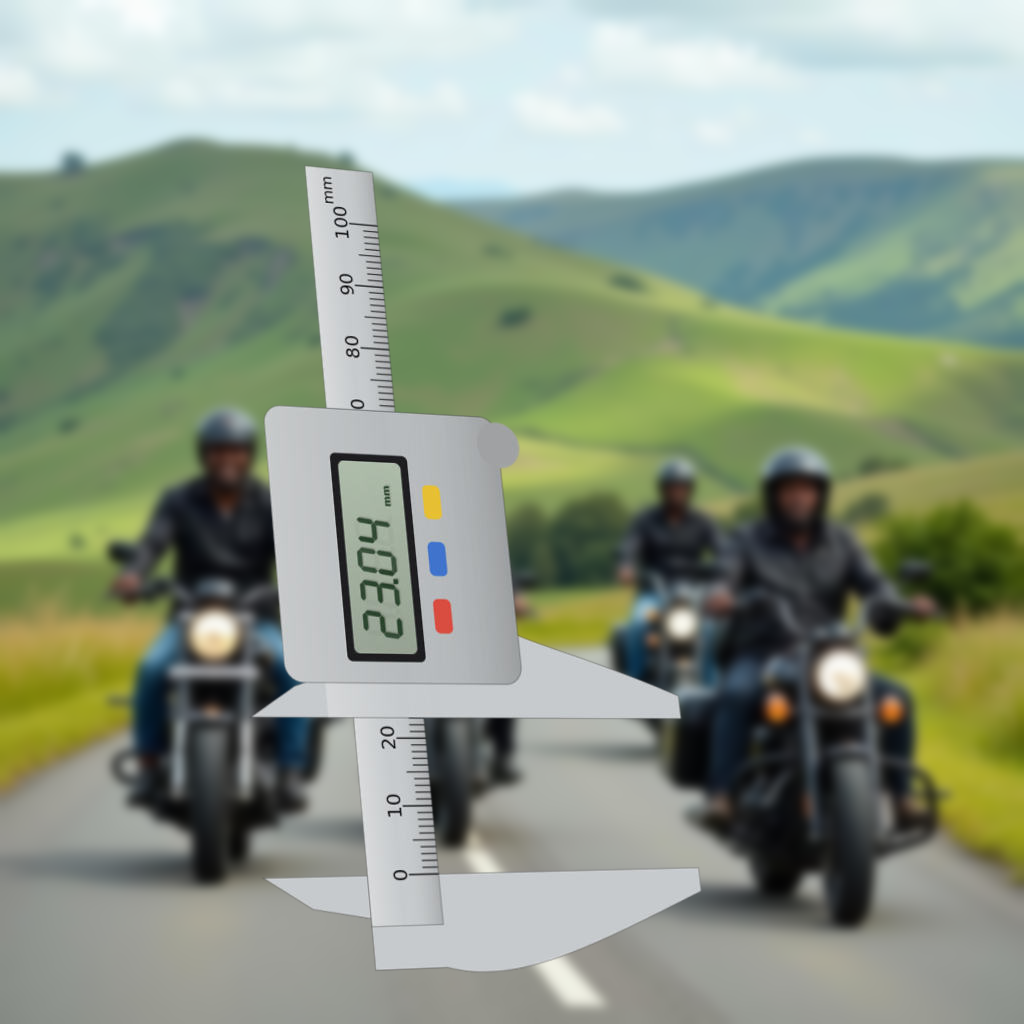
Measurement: 23.04 mm
